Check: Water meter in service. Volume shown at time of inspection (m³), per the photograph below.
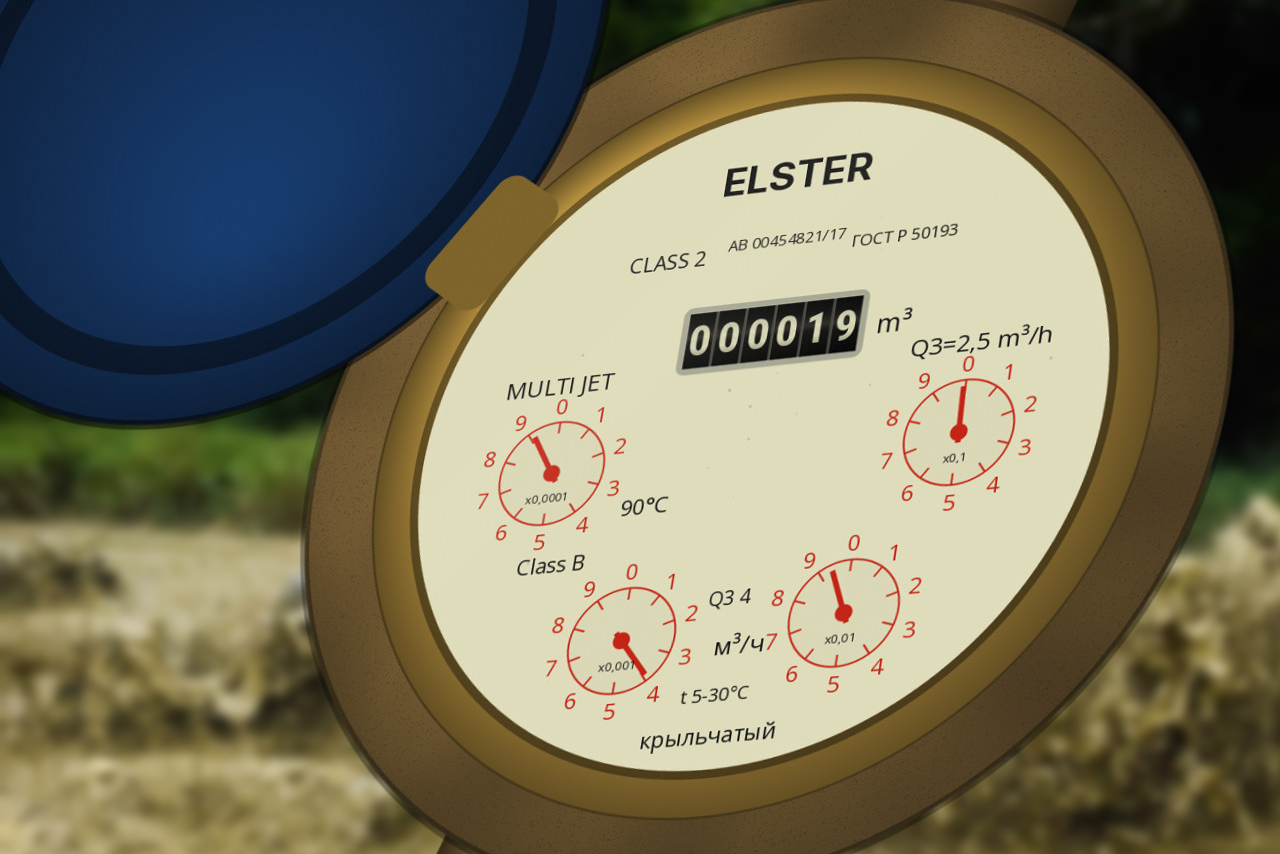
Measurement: 18.9939 m³
